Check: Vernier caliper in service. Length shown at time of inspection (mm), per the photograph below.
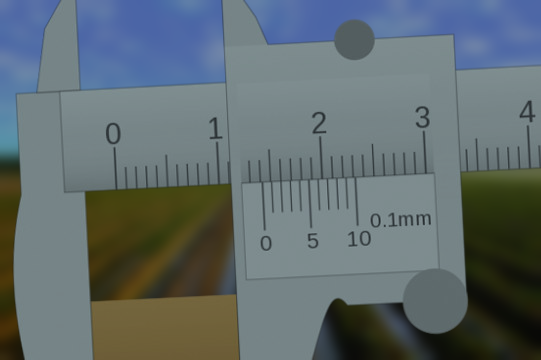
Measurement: 14.2 mm
